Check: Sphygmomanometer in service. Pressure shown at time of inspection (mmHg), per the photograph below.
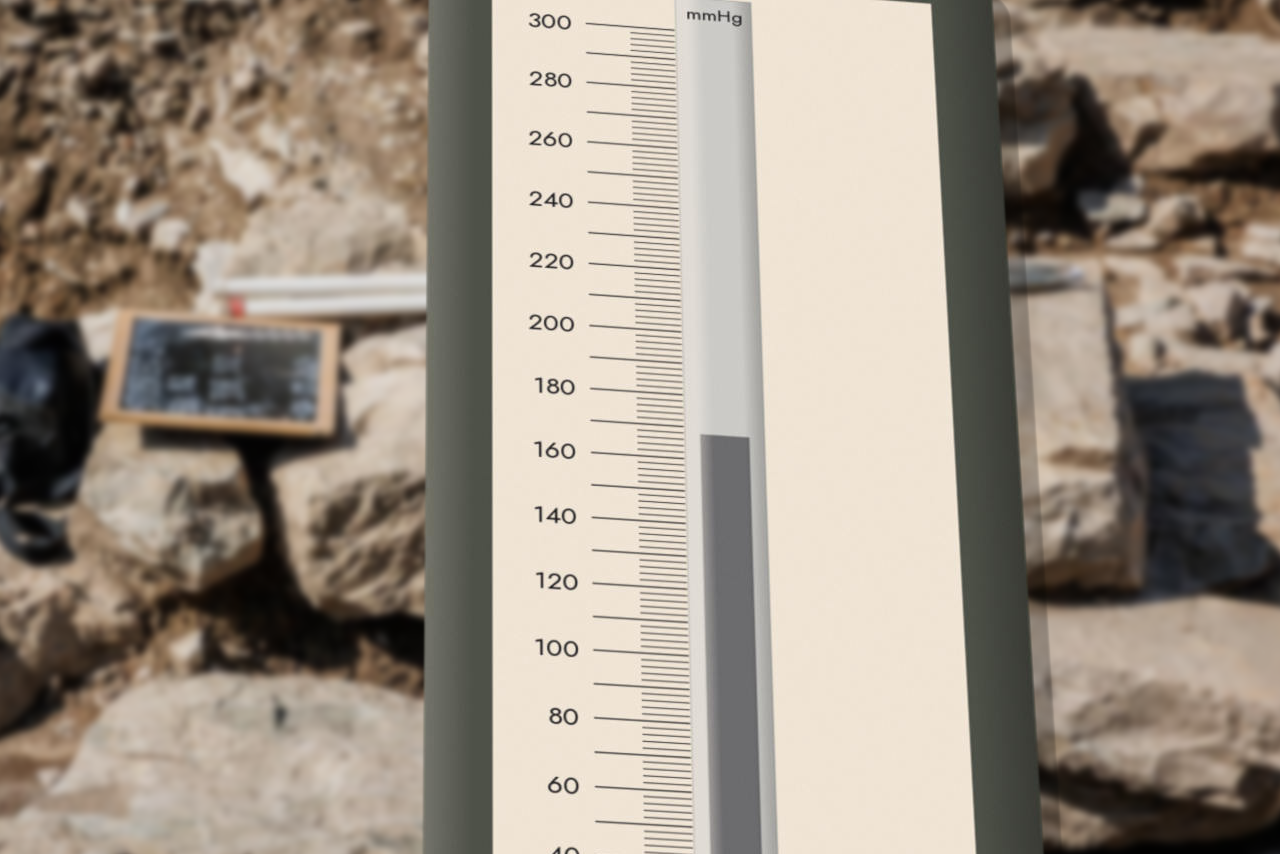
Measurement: 168 mmHg
